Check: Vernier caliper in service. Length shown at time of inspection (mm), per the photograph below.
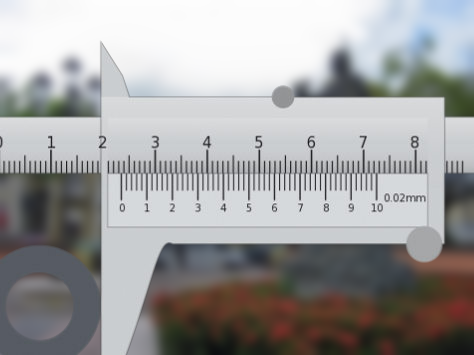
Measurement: 23.5 mm
